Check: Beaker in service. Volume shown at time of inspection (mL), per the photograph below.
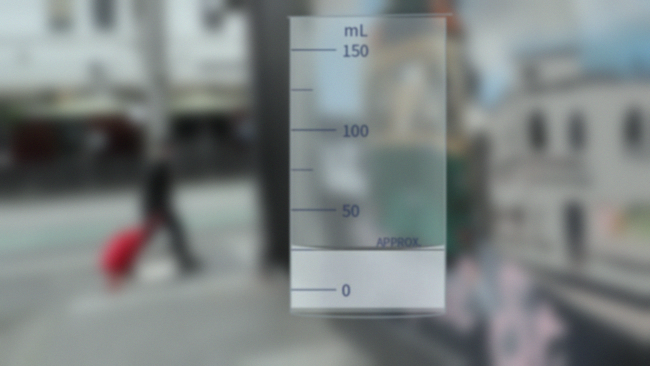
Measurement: 25 mL
